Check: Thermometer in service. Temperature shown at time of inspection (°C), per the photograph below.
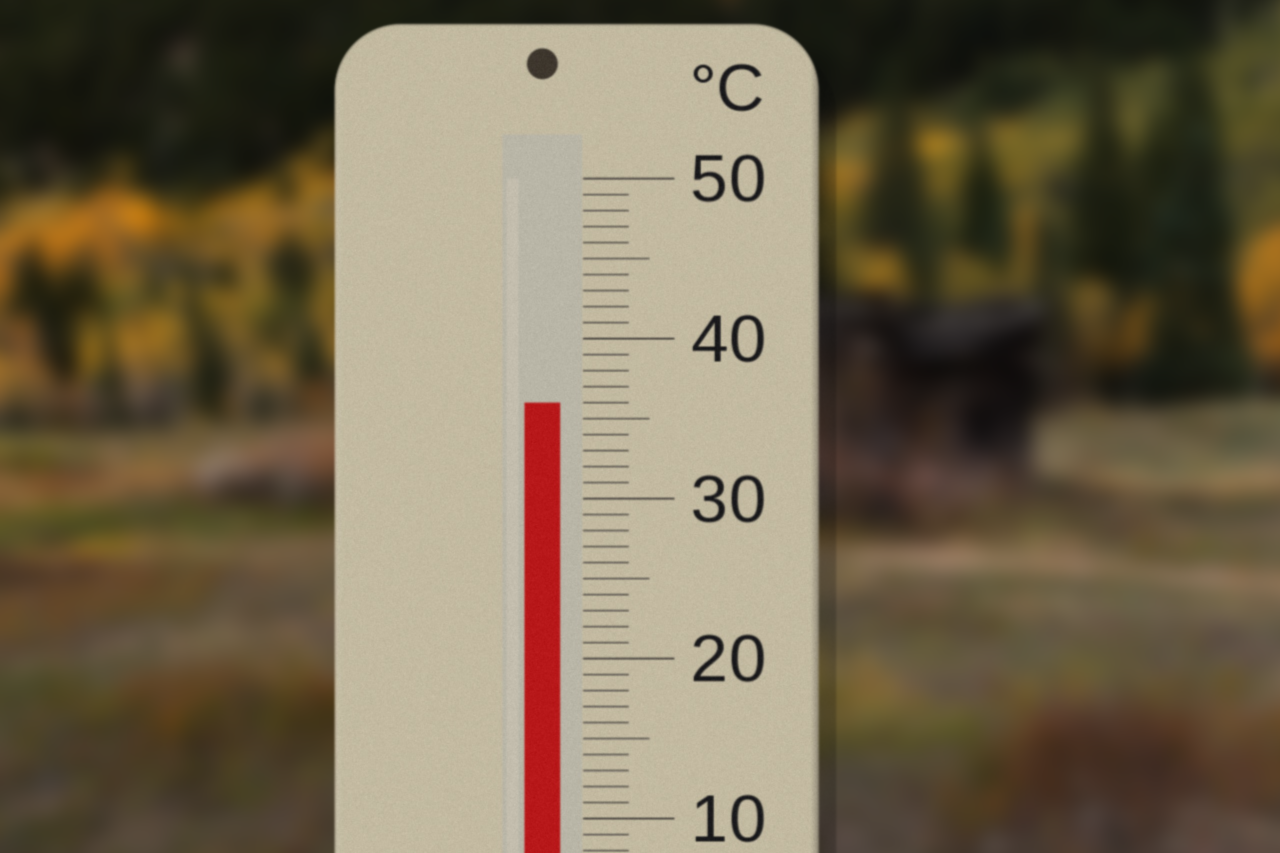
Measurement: 36 °C
